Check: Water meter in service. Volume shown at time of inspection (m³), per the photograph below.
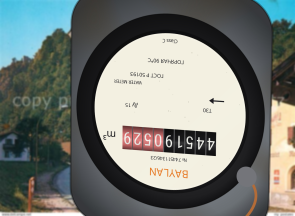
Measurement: 44519.0529 m³
